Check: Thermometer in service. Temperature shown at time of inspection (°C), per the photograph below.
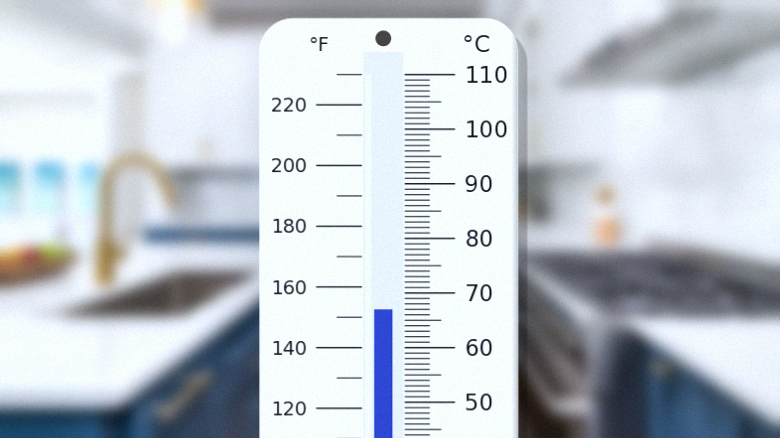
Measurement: 67 °C
